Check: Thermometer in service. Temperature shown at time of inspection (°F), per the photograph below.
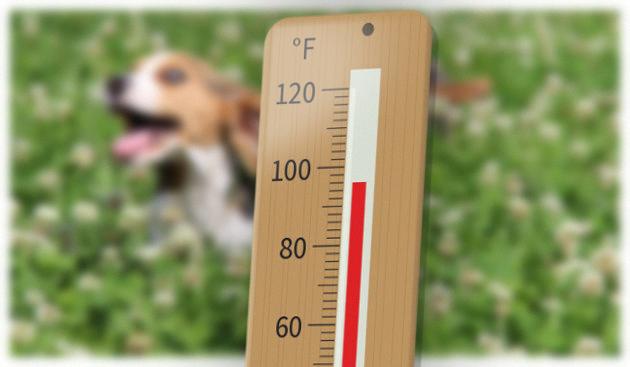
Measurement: 96 °F
